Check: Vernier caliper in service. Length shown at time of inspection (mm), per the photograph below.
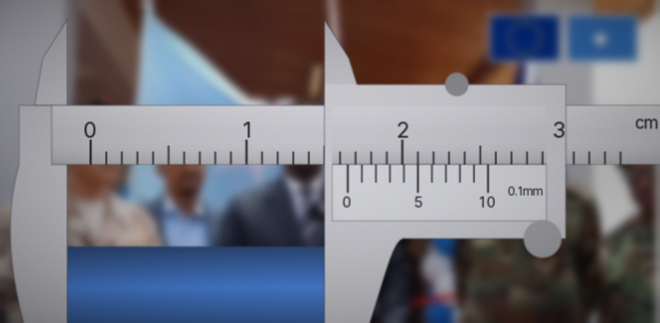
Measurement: 16.5 mm
